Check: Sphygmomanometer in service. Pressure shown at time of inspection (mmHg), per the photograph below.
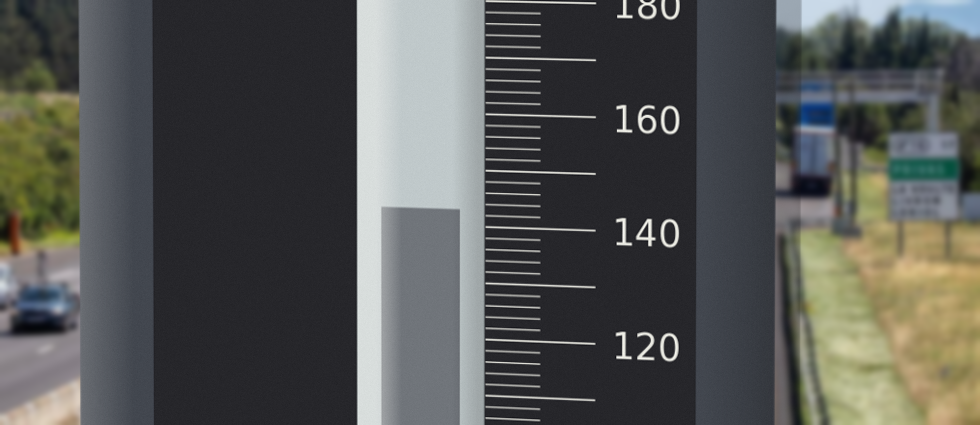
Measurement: 143 mmHg
